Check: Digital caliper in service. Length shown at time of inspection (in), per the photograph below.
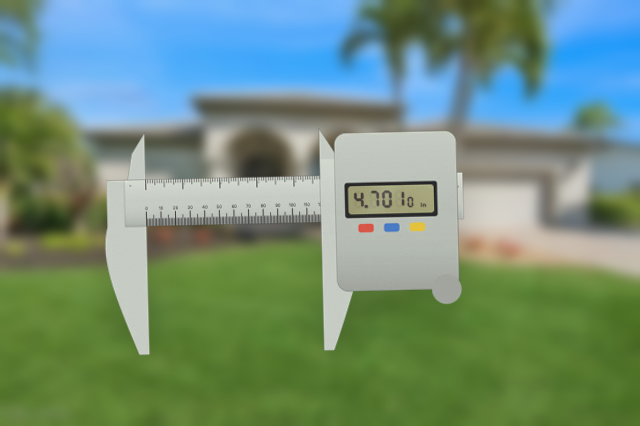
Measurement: 4.7010 in
